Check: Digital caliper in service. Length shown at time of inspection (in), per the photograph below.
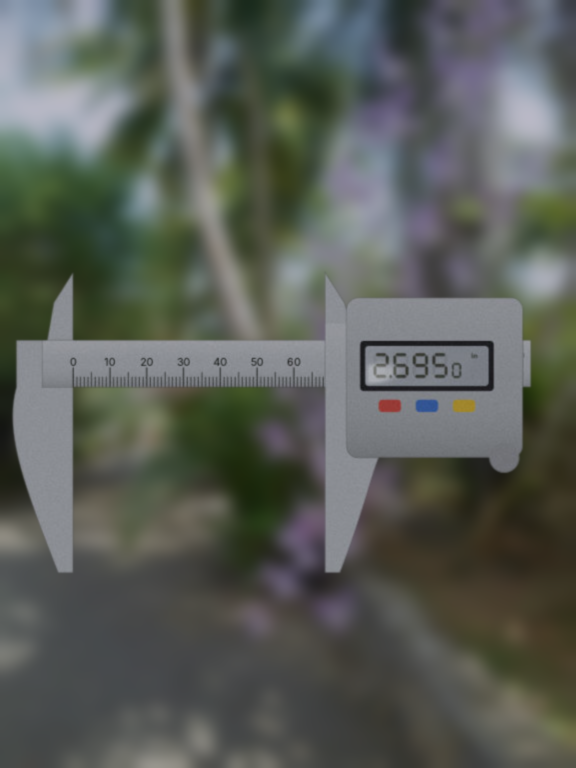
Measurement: 2.6950 in
